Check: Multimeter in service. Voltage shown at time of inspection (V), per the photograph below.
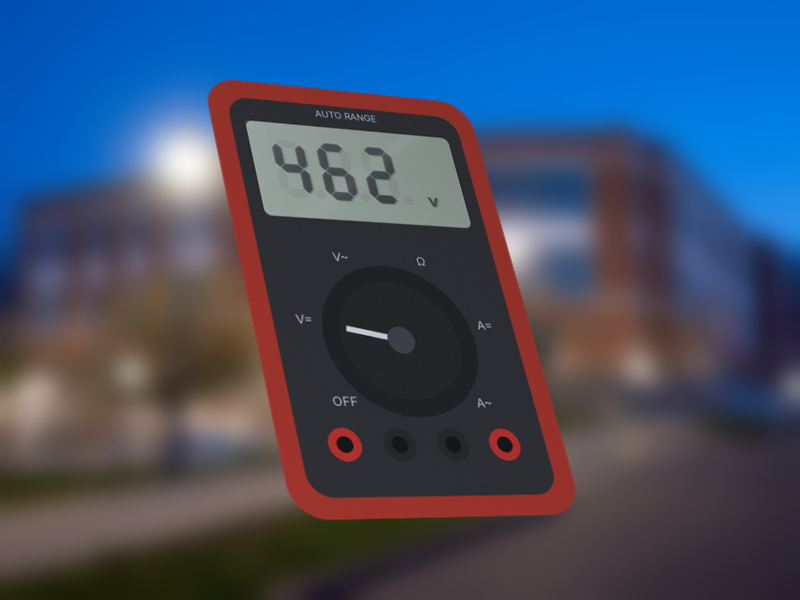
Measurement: 462 V
